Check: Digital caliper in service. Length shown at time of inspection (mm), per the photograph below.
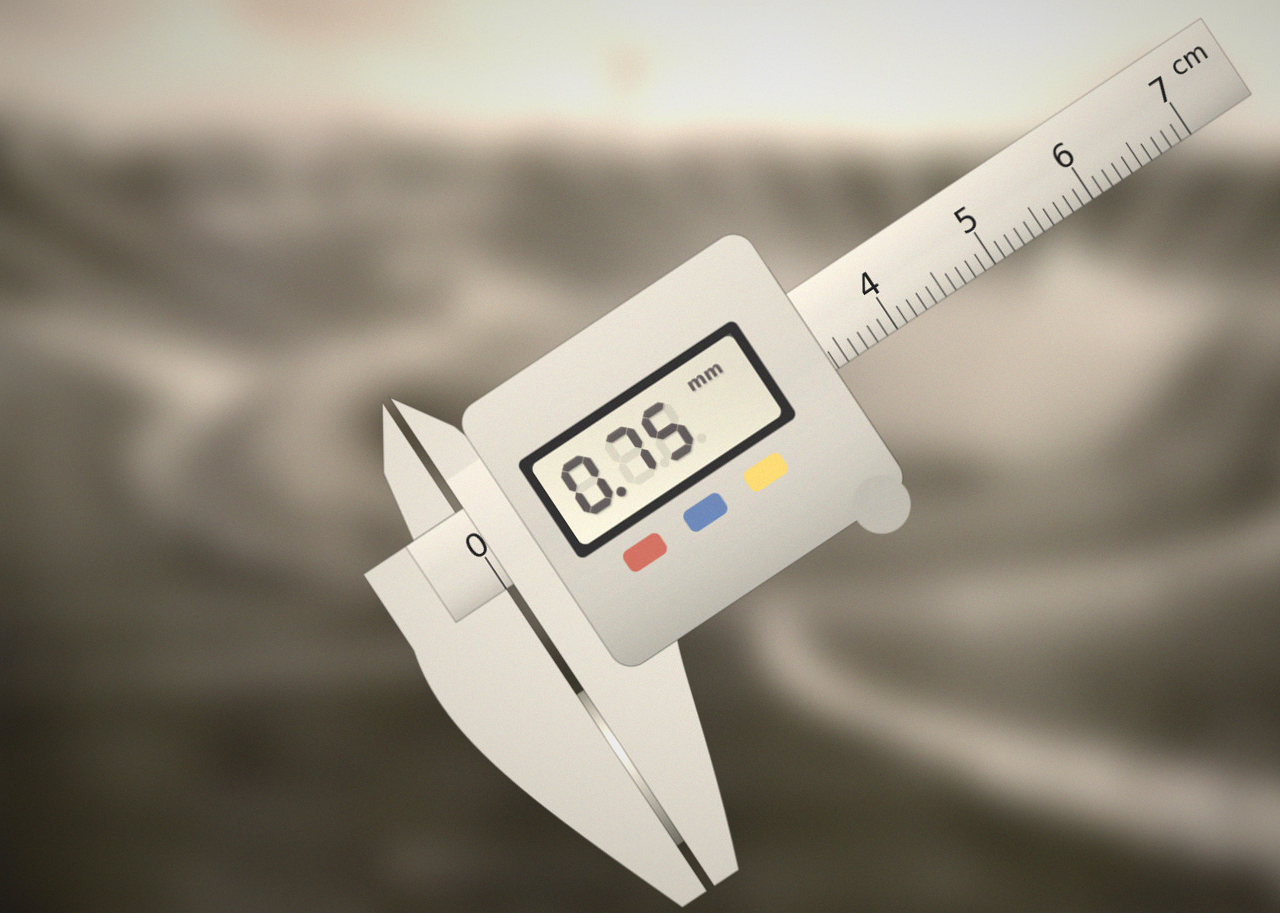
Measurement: 0.75 mm
